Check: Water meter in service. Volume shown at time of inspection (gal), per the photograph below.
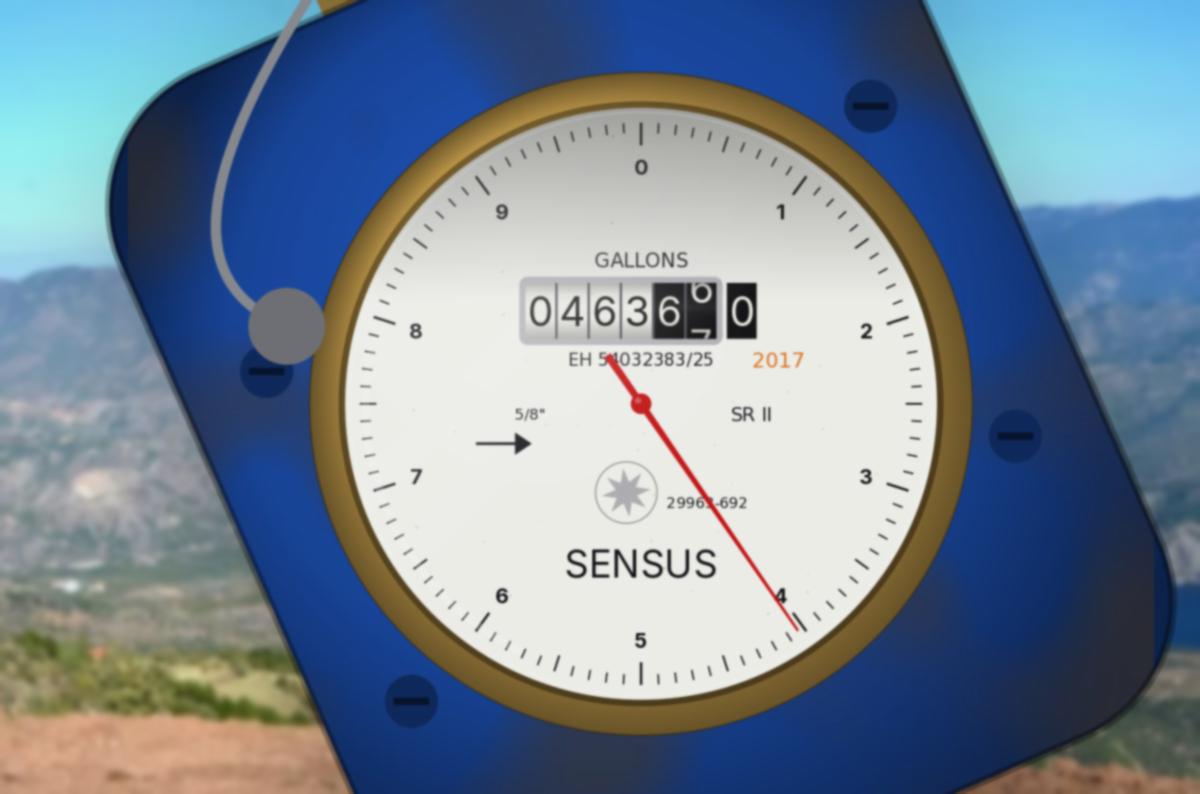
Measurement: 463664.0 gal
